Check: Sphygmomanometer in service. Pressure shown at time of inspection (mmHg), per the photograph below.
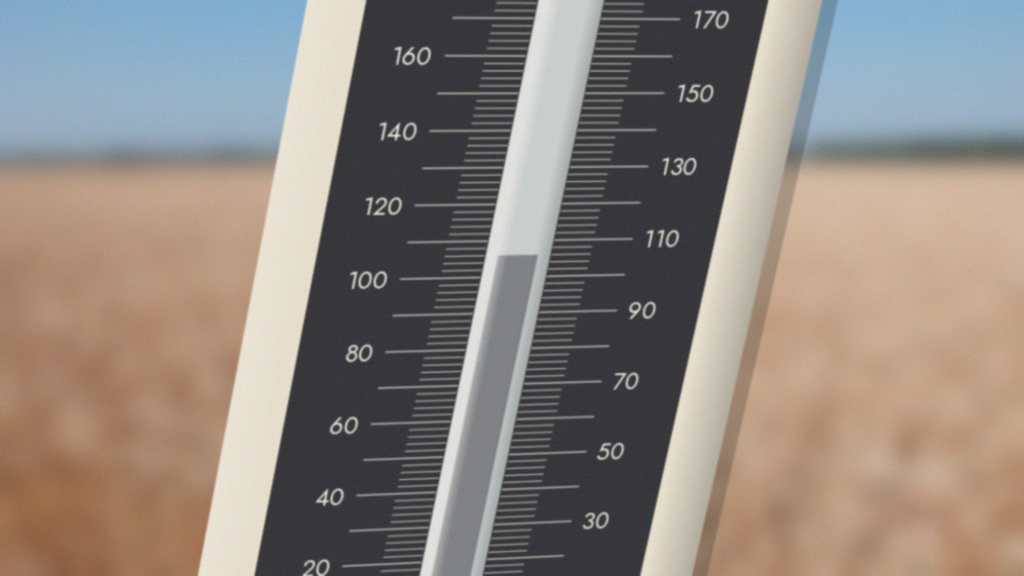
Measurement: 106 mmHg
